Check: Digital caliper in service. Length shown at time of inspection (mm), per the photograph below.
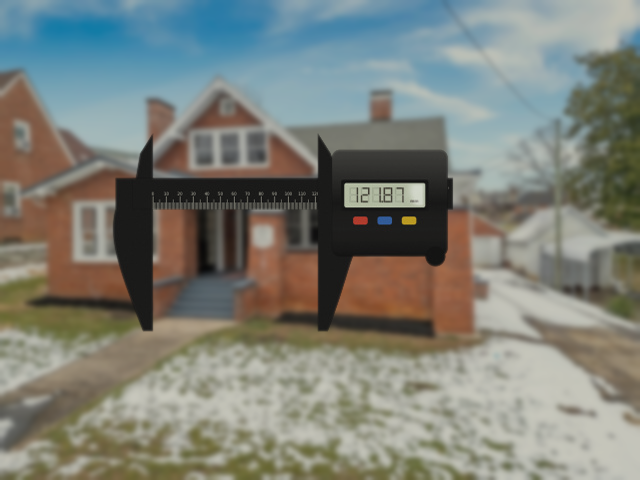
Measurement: 121.87 mm
